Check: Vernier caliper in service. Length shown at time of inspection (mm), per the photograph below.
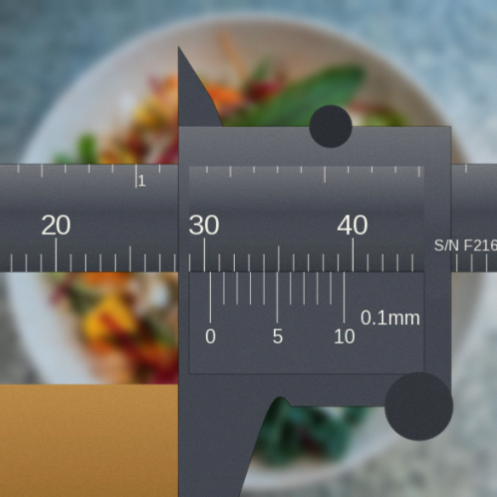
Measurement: 30.4 mm
